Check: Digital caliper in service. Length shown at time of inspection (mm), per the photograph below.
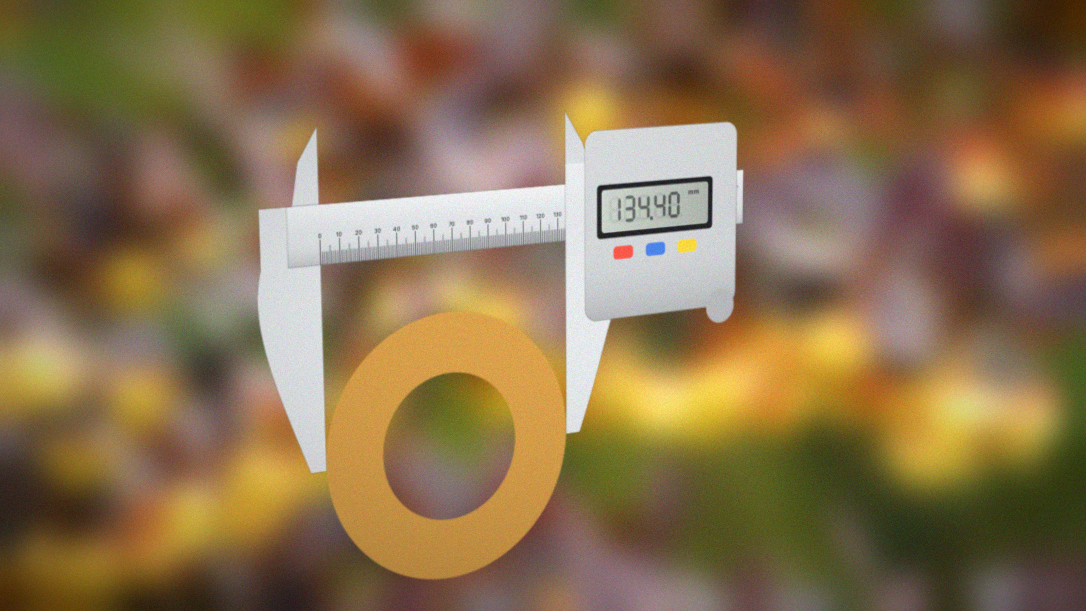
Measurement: 134.40 mm
